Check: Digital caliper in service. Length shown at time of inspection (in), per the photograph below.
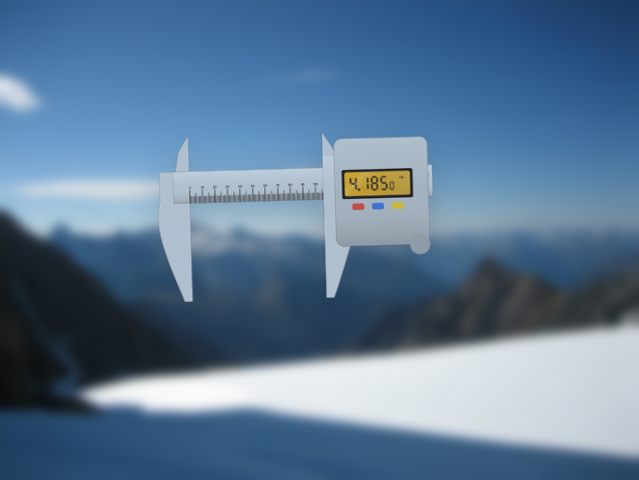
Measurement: 4.1850 in
